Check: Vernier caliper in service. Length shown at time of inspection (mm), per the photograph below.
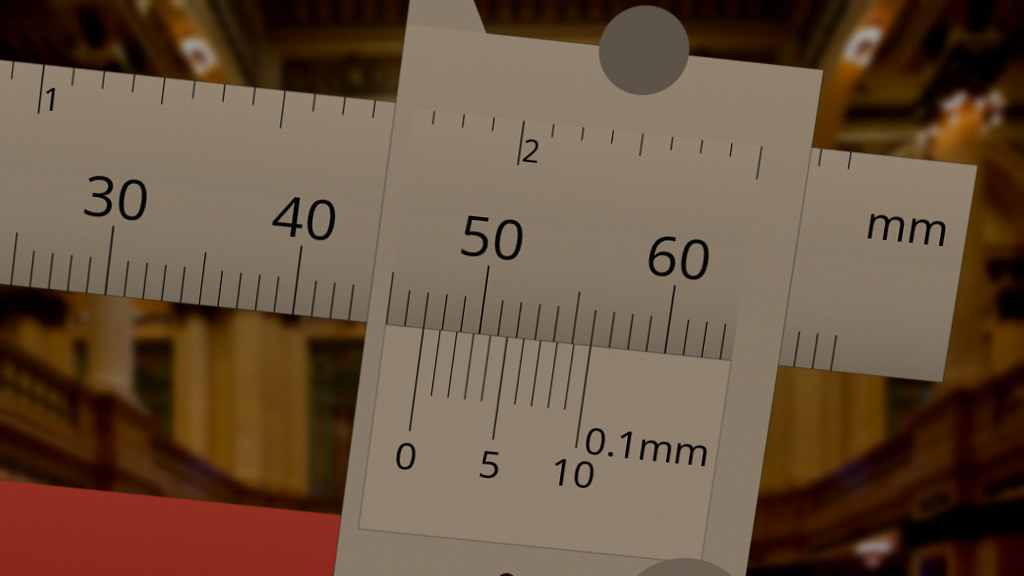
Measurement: 47.0 mm
